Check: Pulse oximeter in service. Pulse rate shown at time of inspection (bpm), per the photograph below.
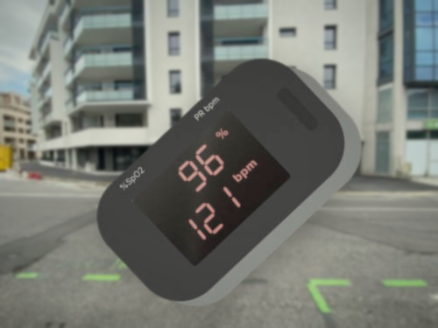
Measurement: 121 bpm
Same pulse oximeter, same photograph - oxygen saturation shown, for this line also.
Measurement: 96 %
